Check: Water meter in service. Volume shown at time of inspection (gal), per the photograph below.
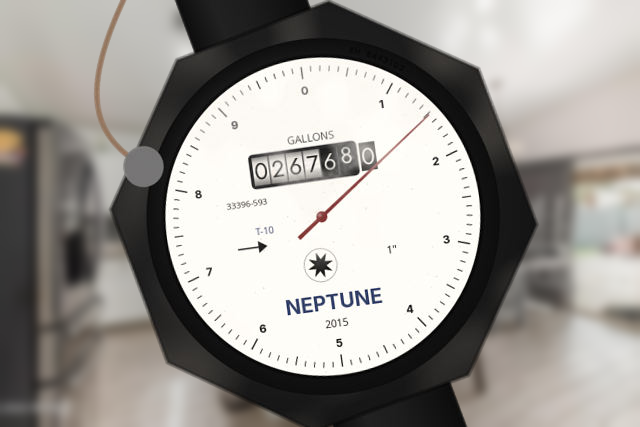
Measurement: 267681.5 gal
